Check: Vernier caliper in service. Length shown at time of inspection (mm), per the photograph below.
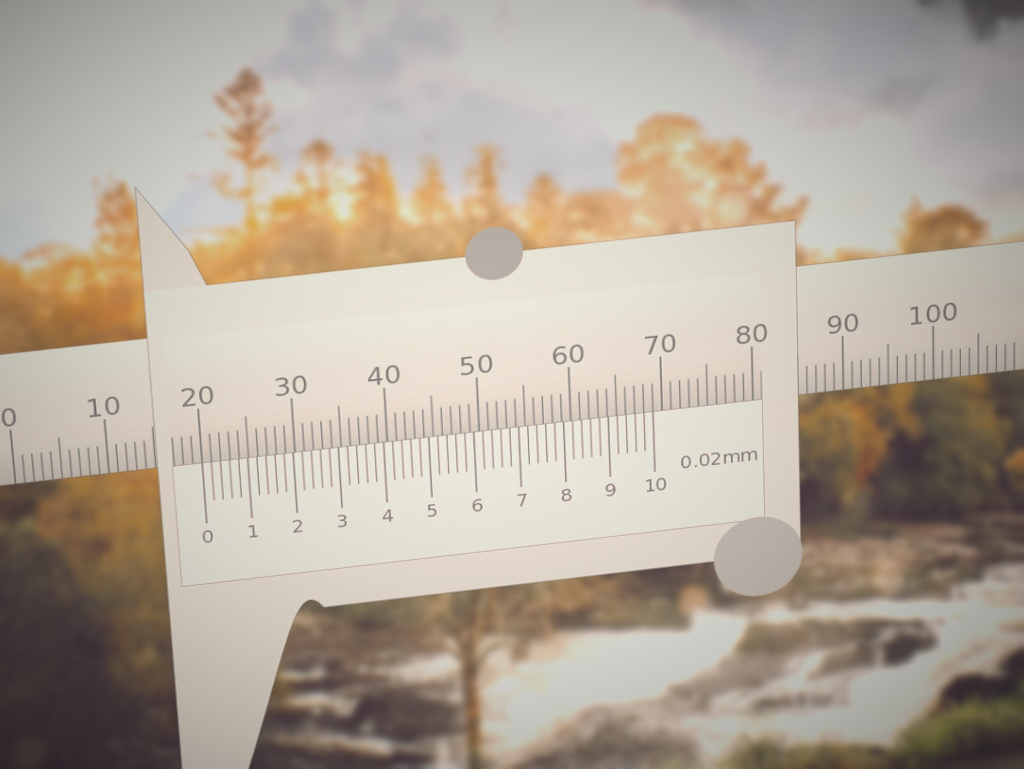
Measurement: 20.0 mm
